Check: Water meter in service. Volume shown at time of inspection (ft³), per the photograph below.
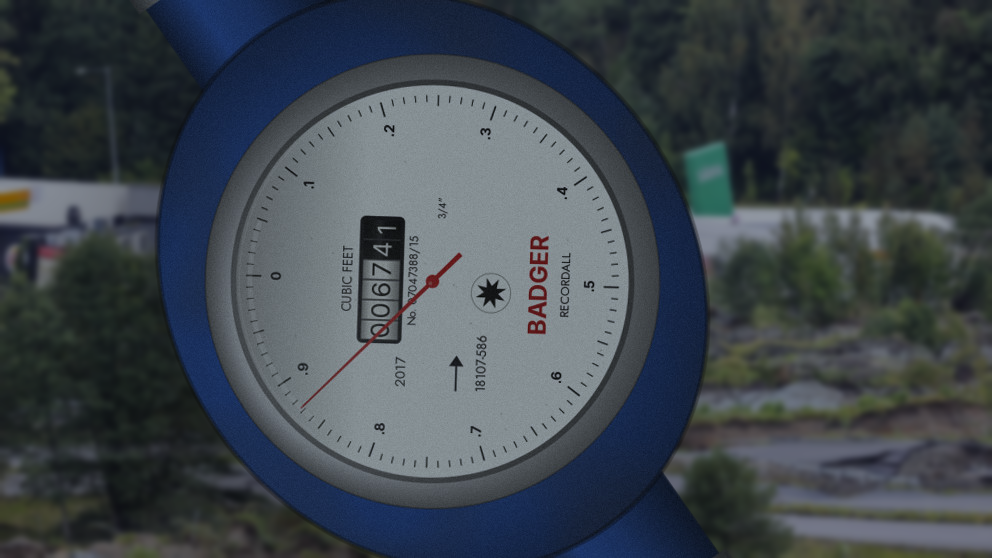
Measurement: 6740.87 ft³
